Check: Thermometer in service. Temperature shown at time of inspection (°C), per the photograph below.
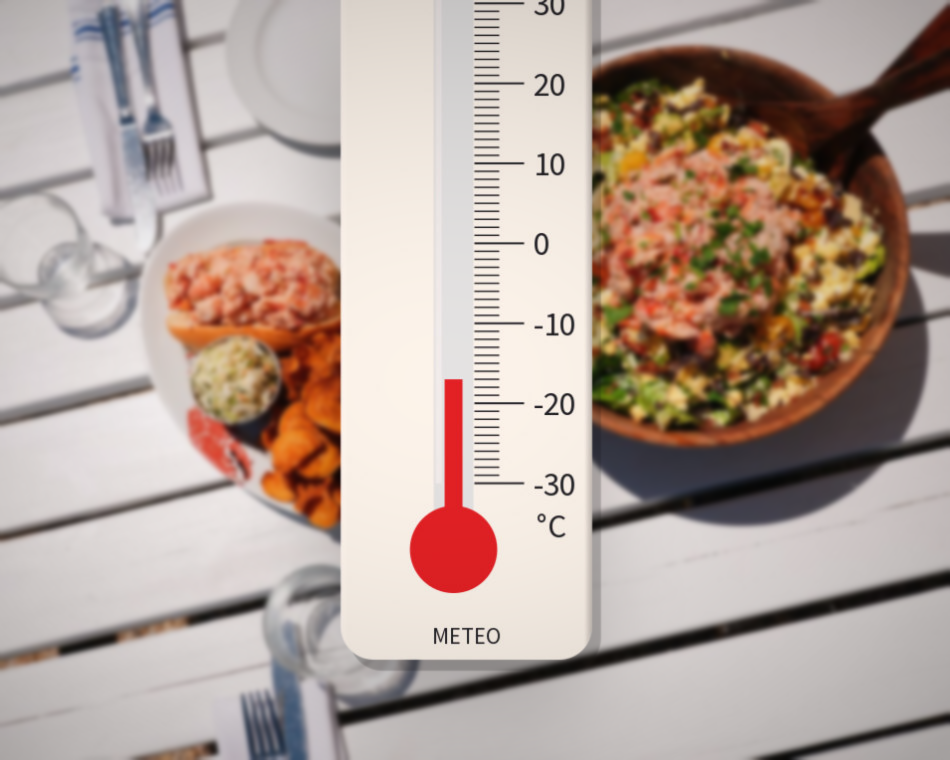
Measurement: -17 °C
